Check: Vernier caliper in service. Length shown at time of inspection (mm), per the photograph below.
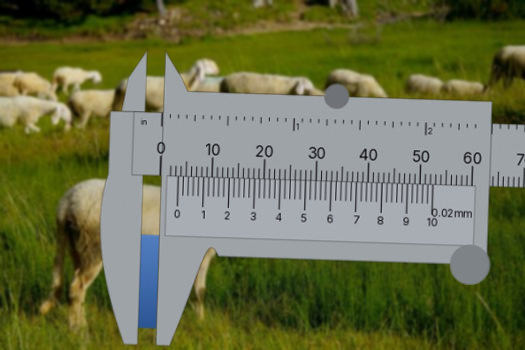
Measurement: 3.5 mm
